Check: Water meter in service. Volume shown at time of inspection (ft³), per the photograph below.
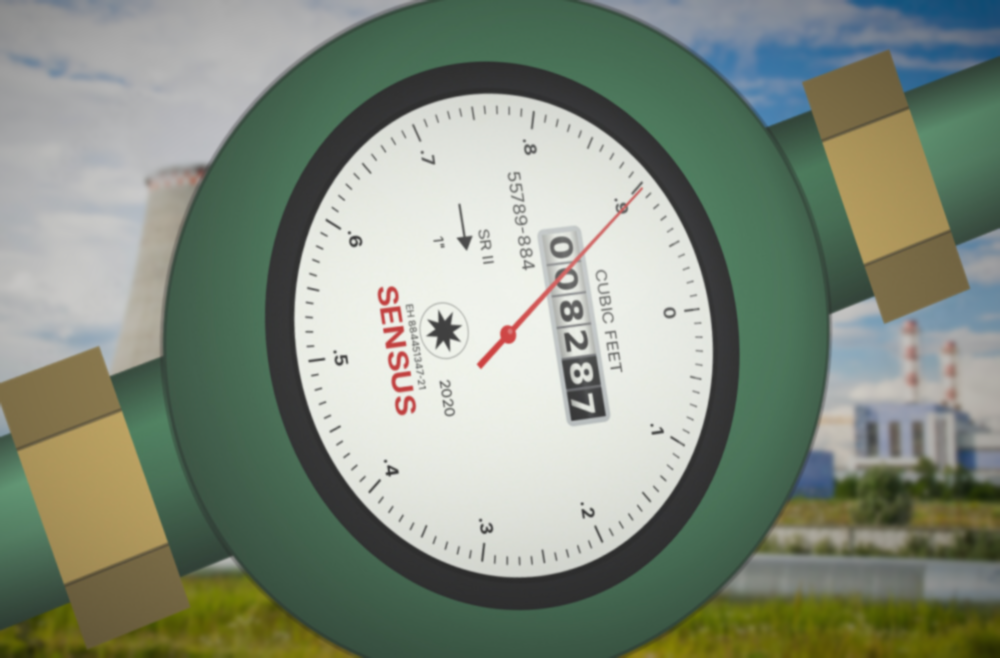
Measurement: 8286.90 ft³
